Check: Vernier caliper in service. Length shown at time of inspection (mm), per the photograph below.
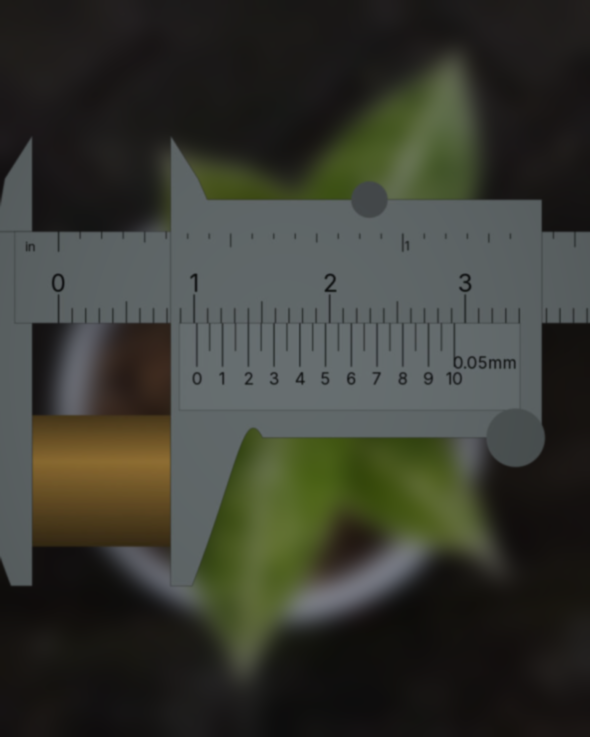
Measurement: 10.2 mm
